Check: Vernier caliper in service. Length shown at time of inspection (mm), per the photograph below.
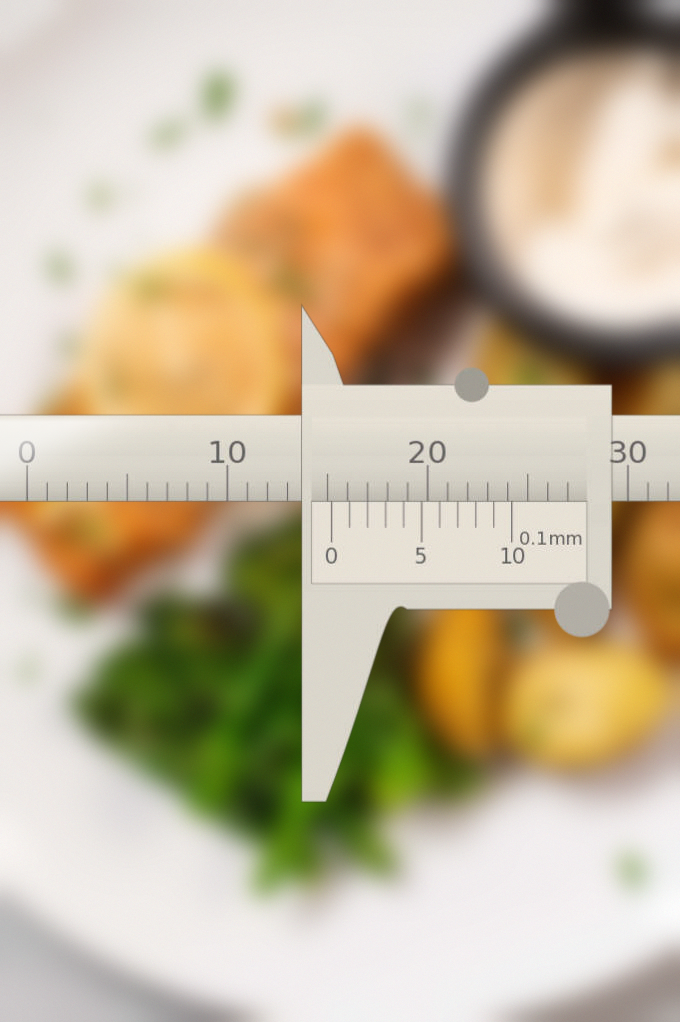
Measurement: 15.2 mm
